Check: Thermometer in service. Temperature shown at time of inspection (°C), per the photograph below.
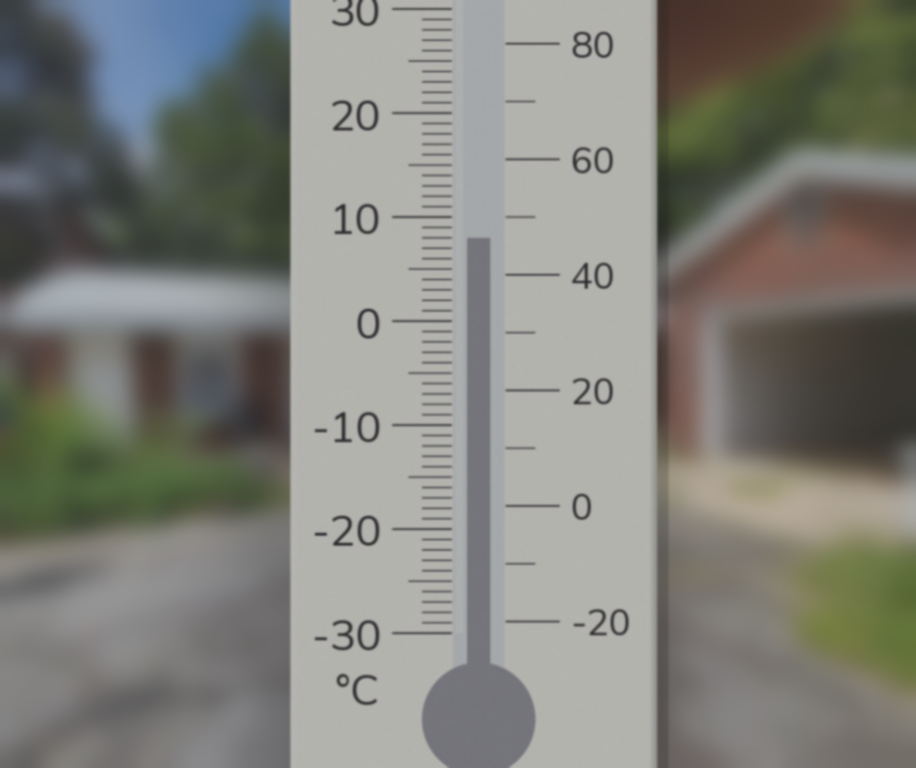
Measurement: 8 °C
